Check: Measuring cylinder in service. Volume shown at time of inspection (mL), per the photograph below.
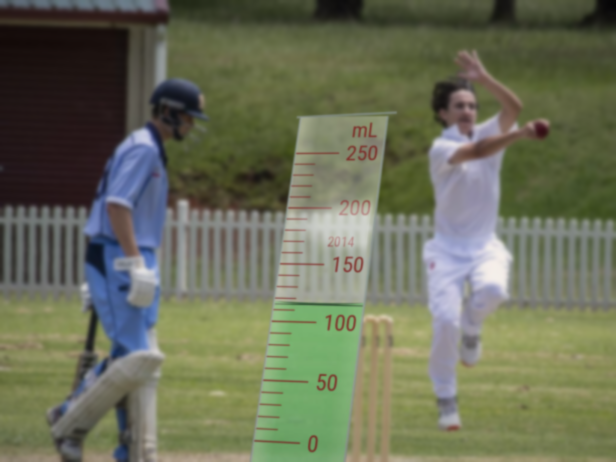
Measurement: 115 mL
